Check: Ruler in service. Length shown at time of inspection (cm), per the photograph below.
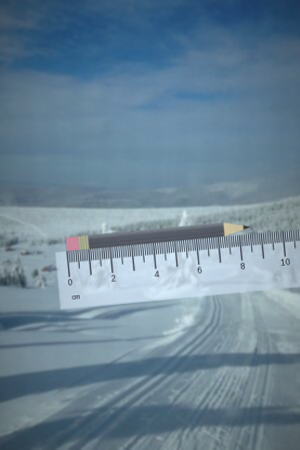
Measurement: 8.5 cm
